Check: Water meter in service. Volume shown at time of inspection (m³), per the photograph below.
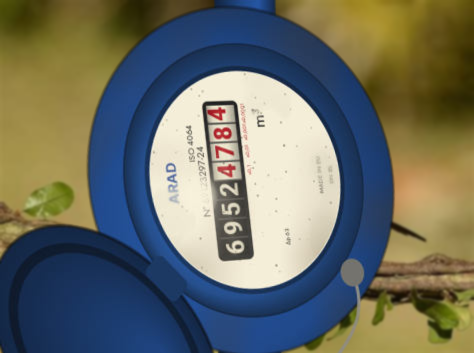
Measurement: 6952.4784 m³
